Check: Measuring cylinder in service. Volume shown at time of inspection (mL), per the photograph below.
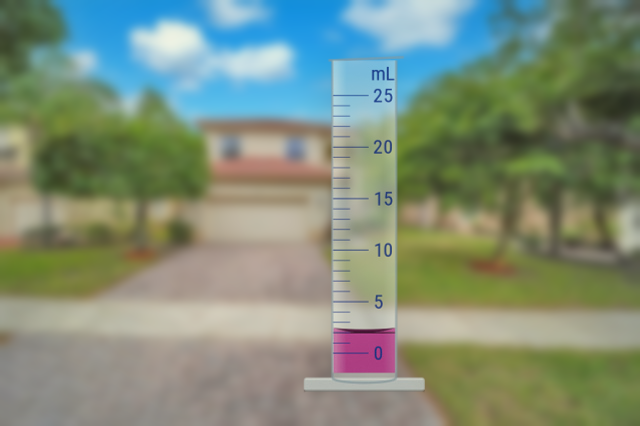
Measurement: 2 mL
